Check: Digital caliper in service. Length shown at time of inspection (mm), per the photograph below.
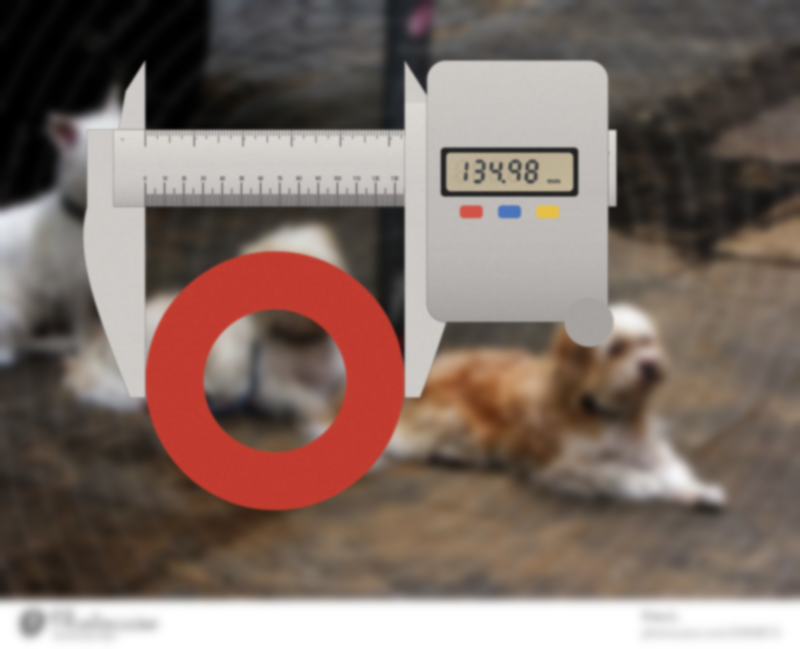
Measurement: 134.98 mm
